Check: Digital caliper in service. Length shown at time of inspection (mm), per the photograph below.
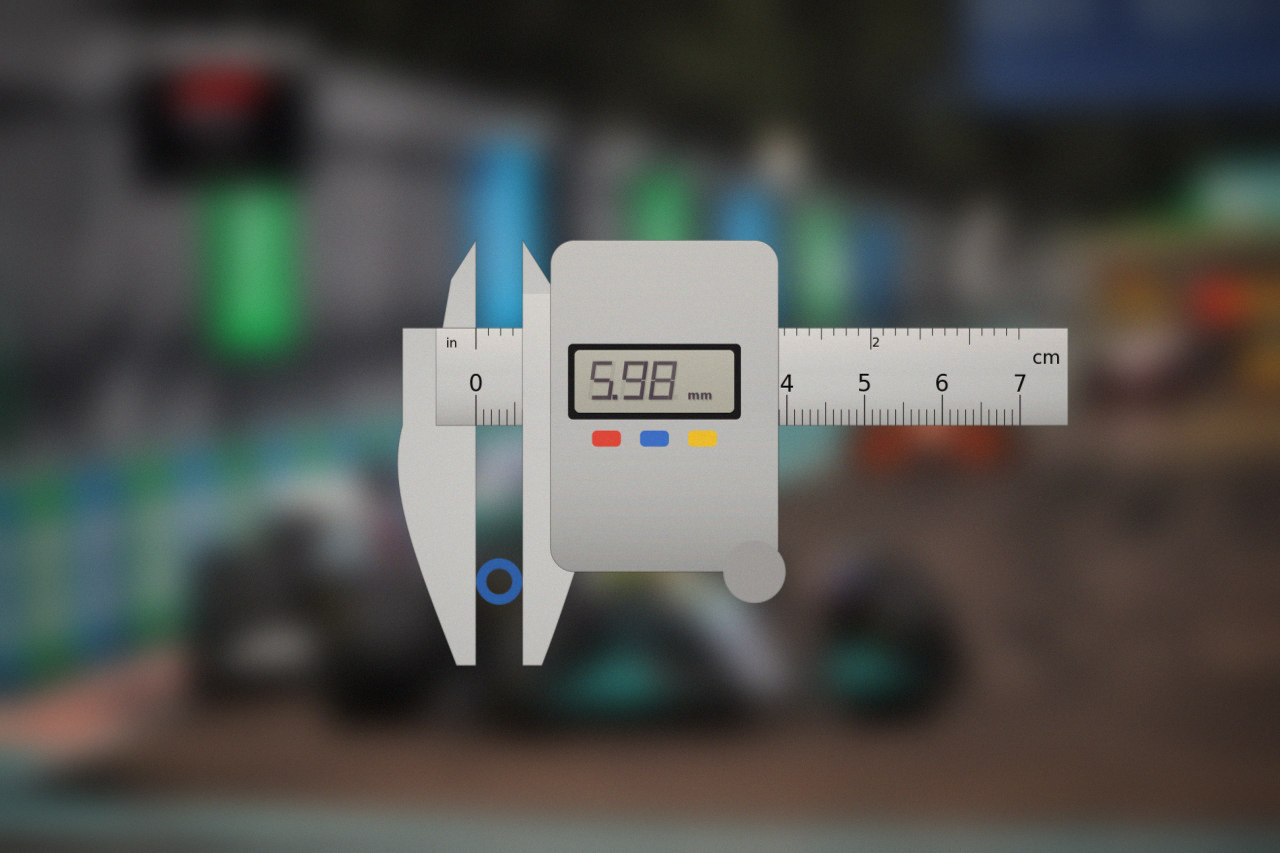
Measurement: 5.98 mm
